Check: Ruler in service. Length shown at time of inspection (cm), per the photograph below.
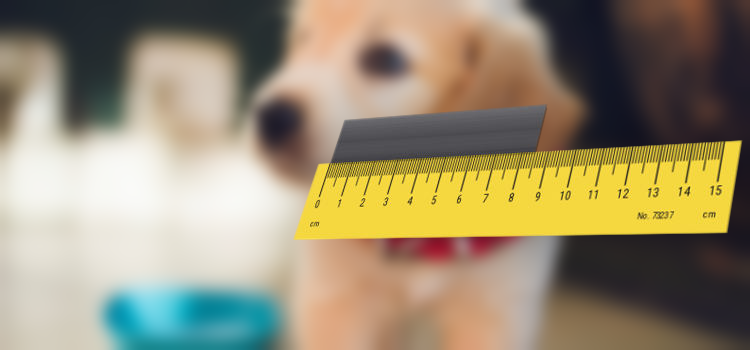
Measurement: 8.5 cm
